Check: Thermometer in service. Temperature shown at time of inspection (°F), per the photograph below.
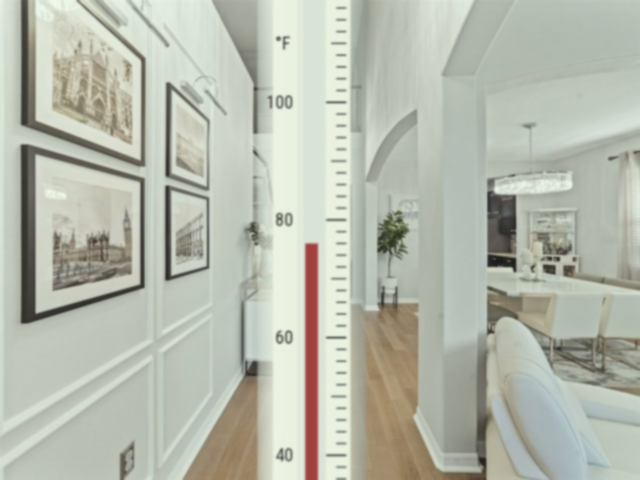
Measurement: 76 °F
